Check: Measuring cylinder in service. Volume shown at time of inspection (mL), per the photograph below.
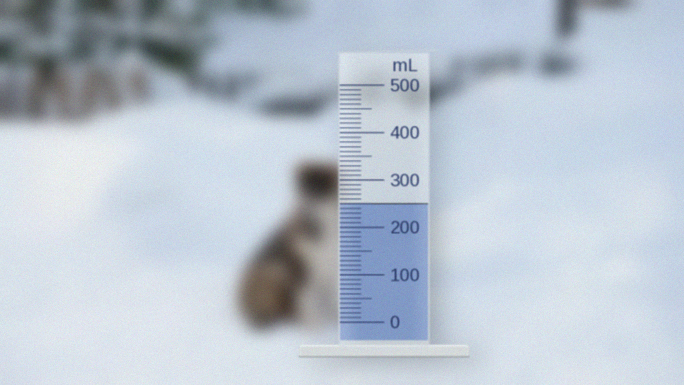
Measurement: 250 mL
